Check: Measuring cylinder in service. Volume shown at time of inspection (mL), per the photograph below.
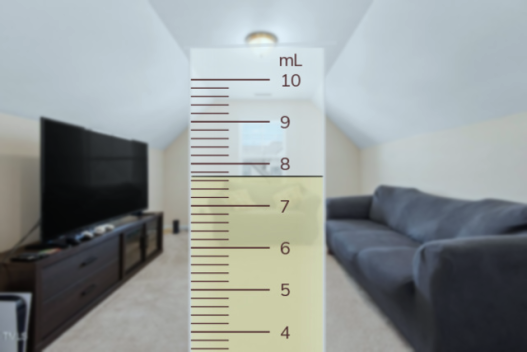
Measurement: 7.7 mL
